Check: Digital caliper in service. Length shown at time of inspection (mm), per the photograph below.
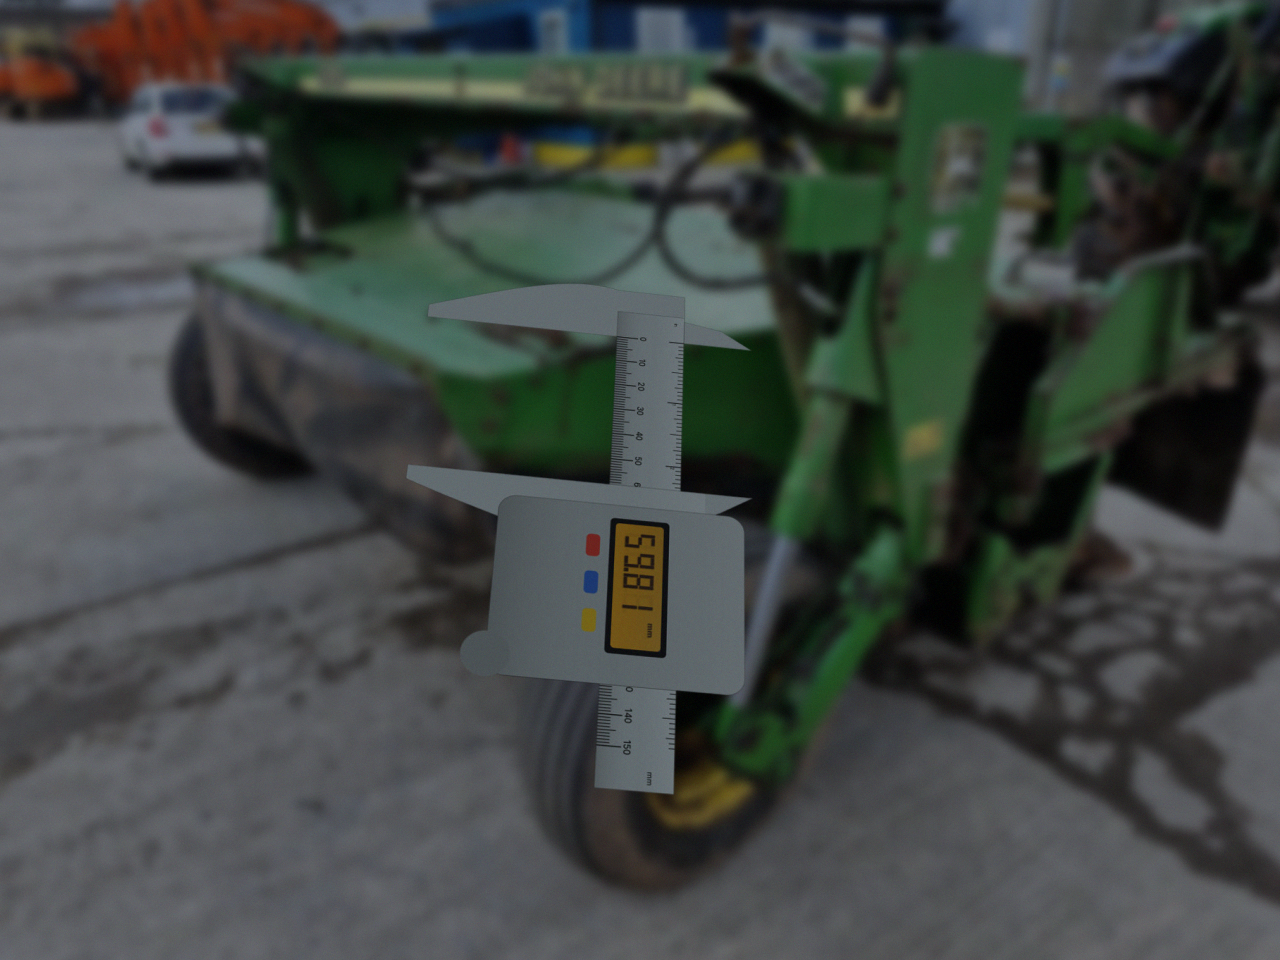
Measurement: 59.81 mm
